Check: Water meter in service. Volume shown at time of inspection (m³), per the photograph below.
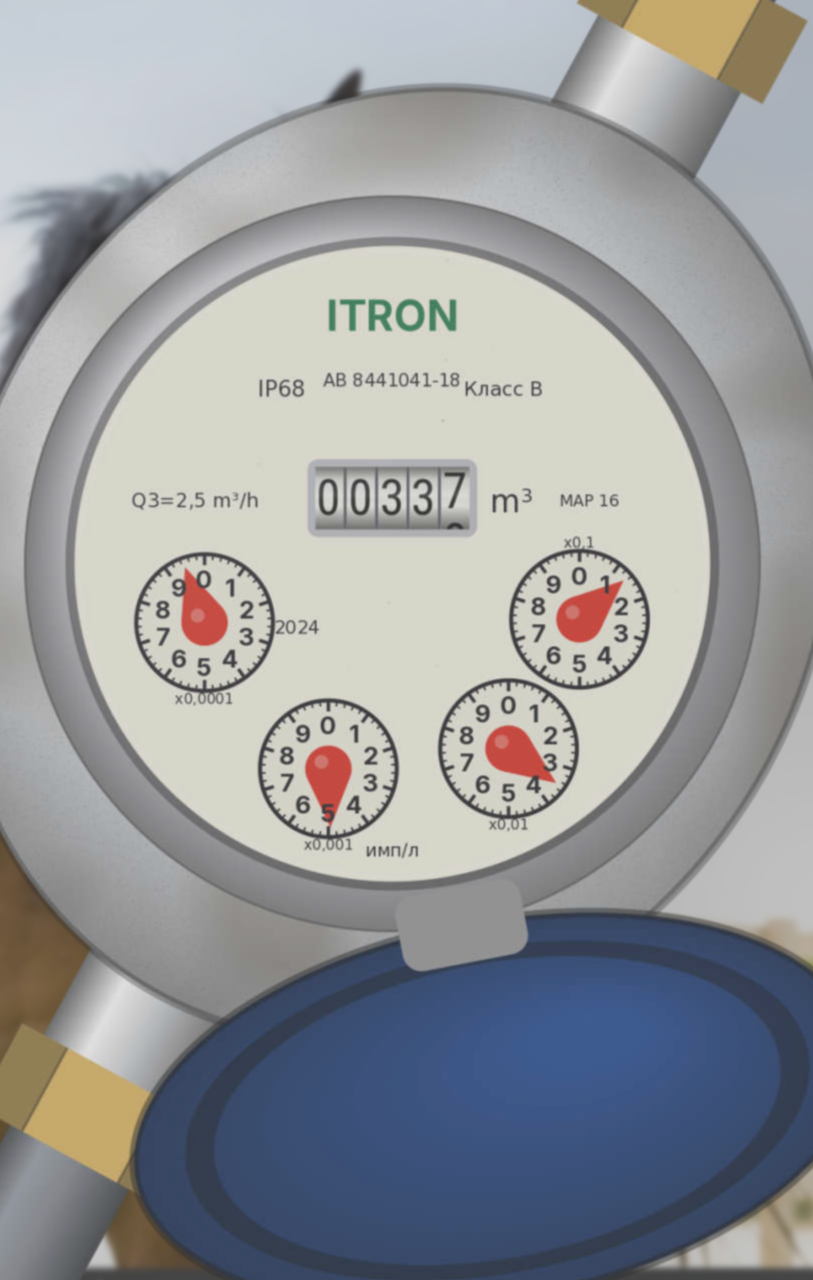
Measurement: 337.1349 m³
